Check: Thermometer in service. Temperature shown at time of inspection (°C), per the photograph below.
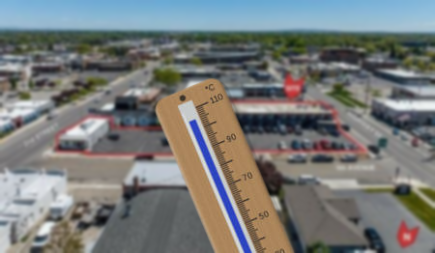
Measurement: 105 °C
